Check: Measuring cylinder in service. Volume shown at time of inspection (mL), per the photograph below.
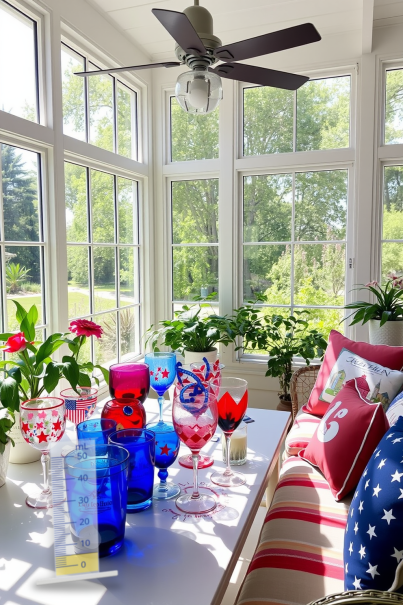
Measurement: 5 mL
